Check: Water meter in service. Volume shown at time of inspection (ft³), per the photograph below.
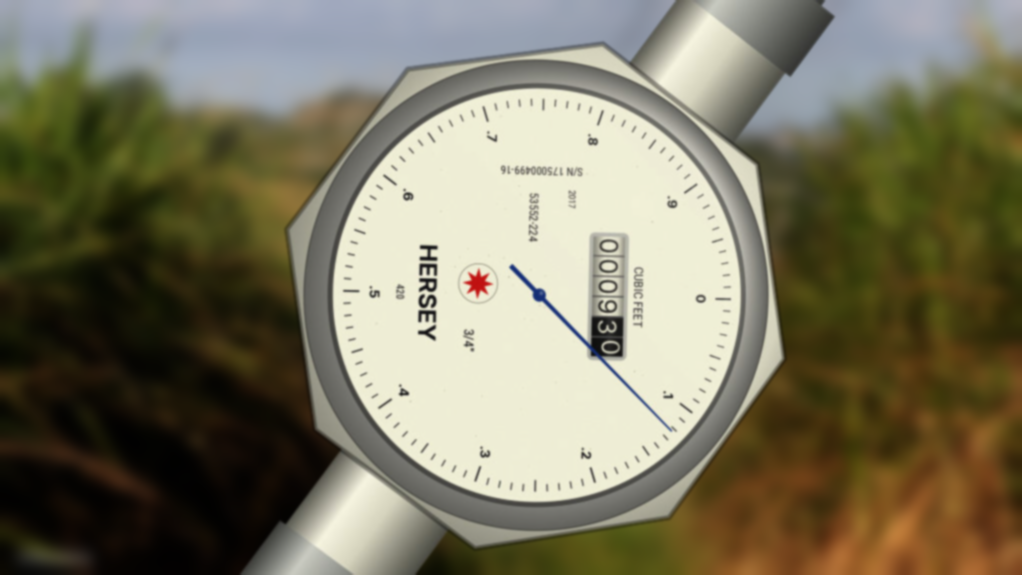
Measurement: 930.12 ft³
